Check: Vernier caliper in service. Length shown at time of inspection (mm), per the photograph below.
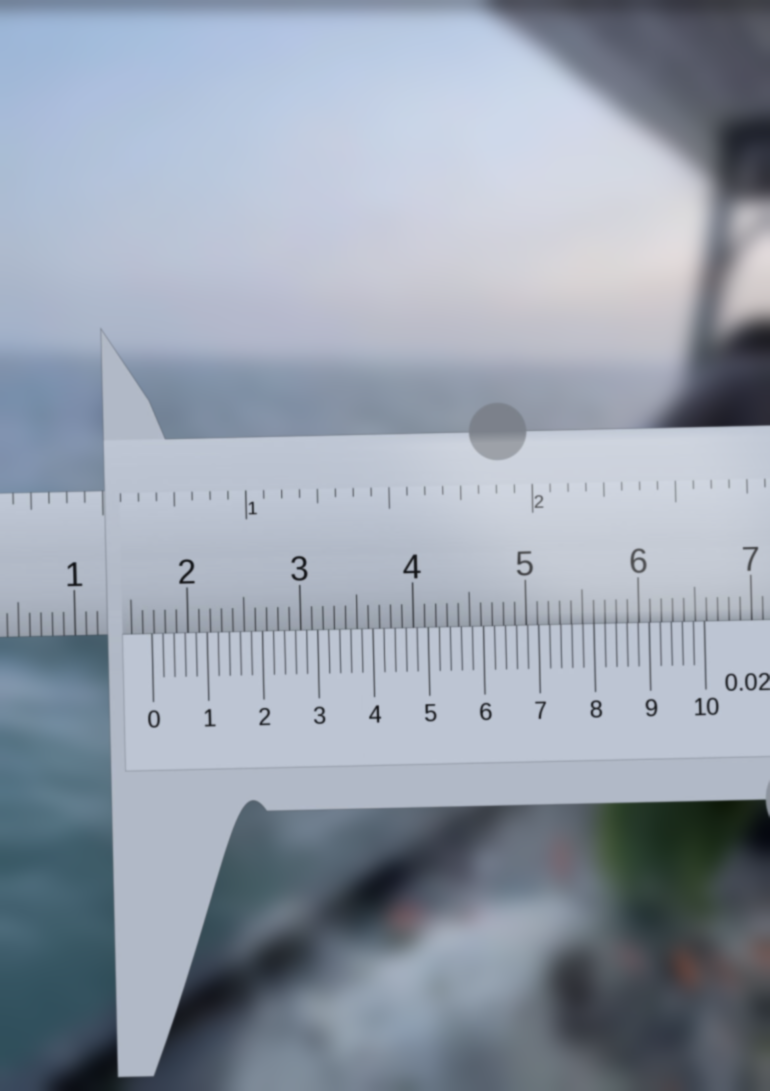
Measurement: 16.8 mm
